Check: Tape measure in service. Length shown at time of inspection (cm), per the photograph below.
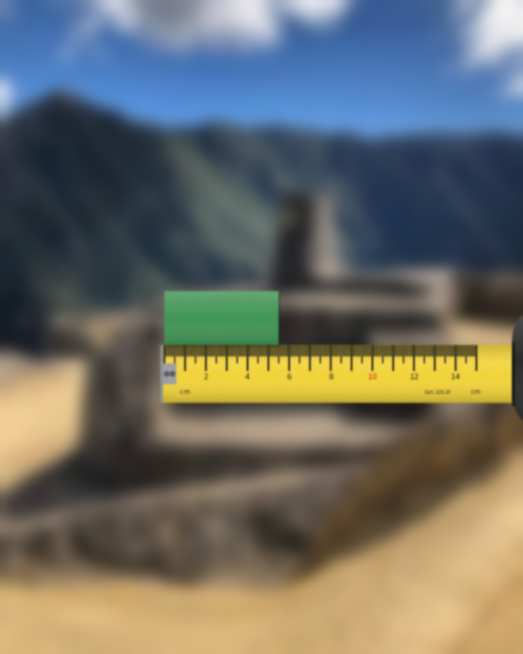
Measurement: 5.5 cm
